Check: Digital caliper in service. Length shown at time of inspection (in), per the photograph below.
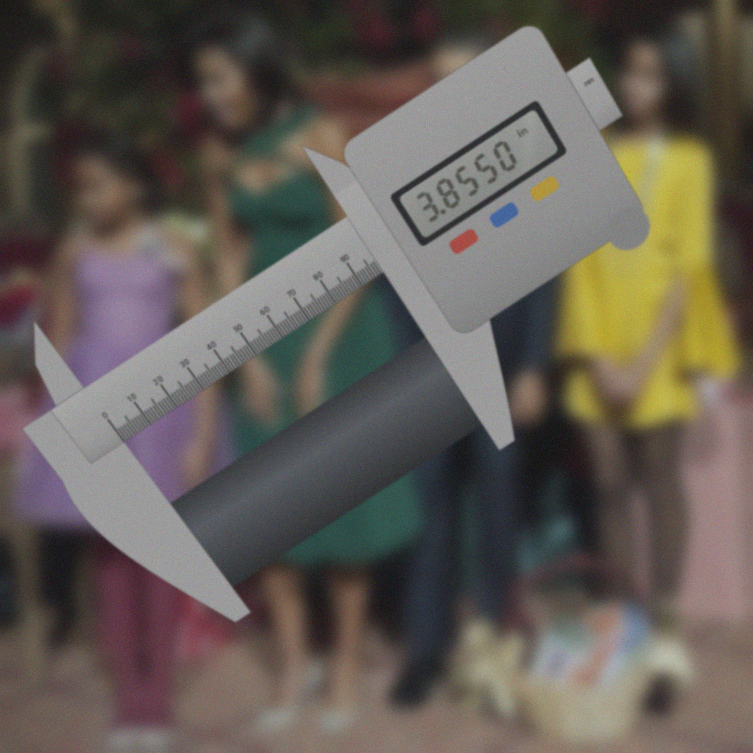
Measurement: 3.8550 in
